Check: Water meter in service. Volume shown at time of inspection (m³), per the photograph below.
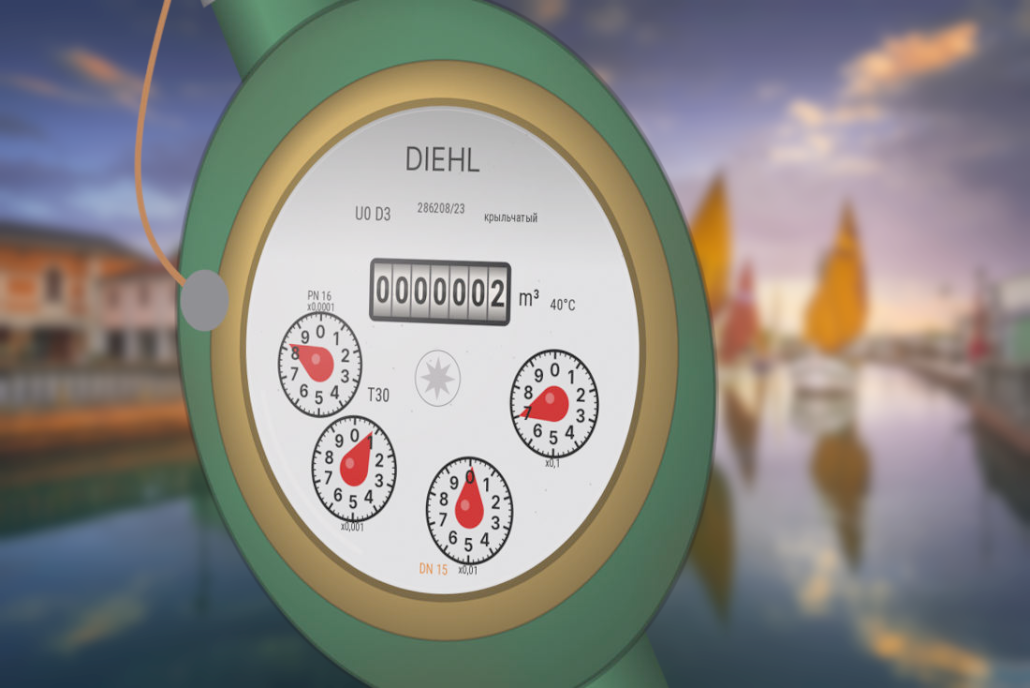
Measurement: 2.7008 m³
